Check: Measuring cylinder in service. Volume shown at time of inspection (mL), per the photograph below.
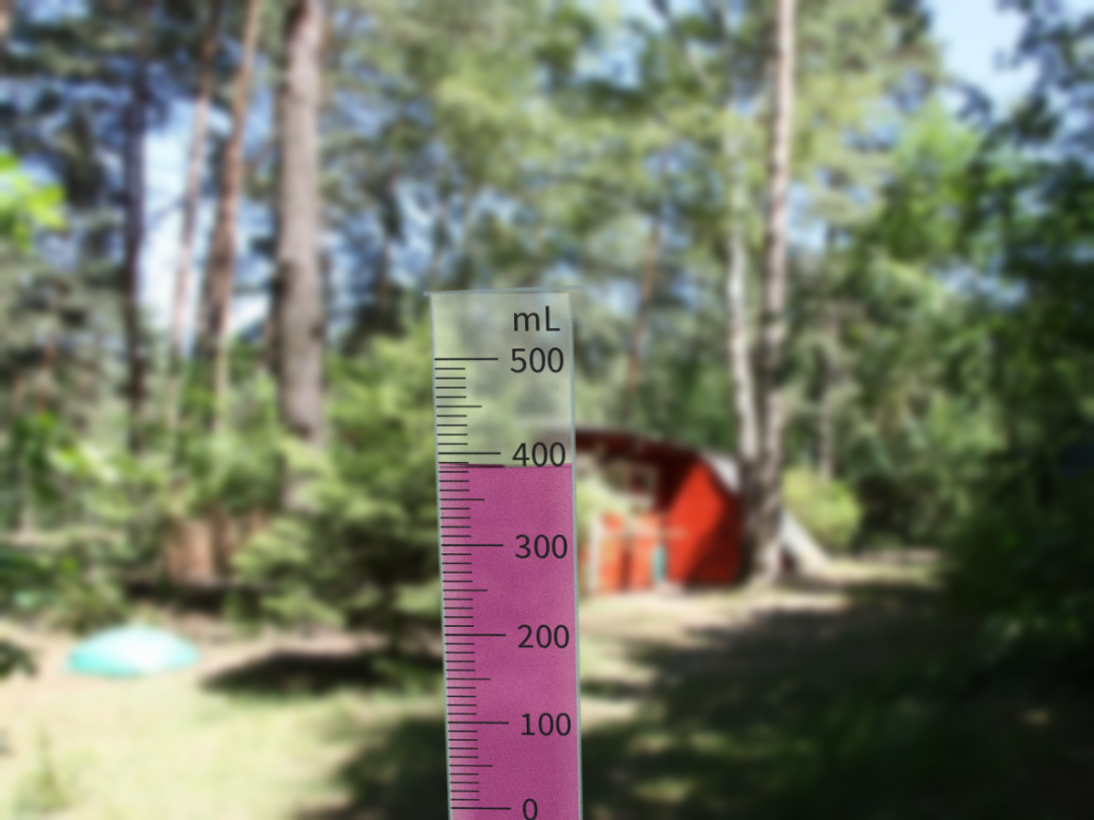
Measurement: 385 mL
